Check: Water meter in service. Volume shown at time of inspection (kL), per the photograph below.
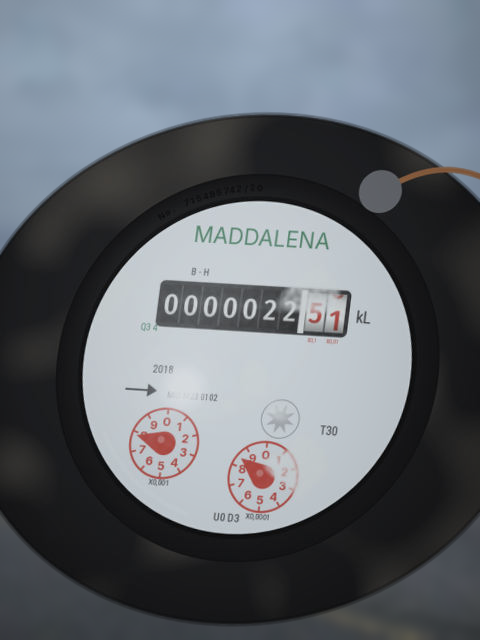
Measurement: 22.5078 kL
